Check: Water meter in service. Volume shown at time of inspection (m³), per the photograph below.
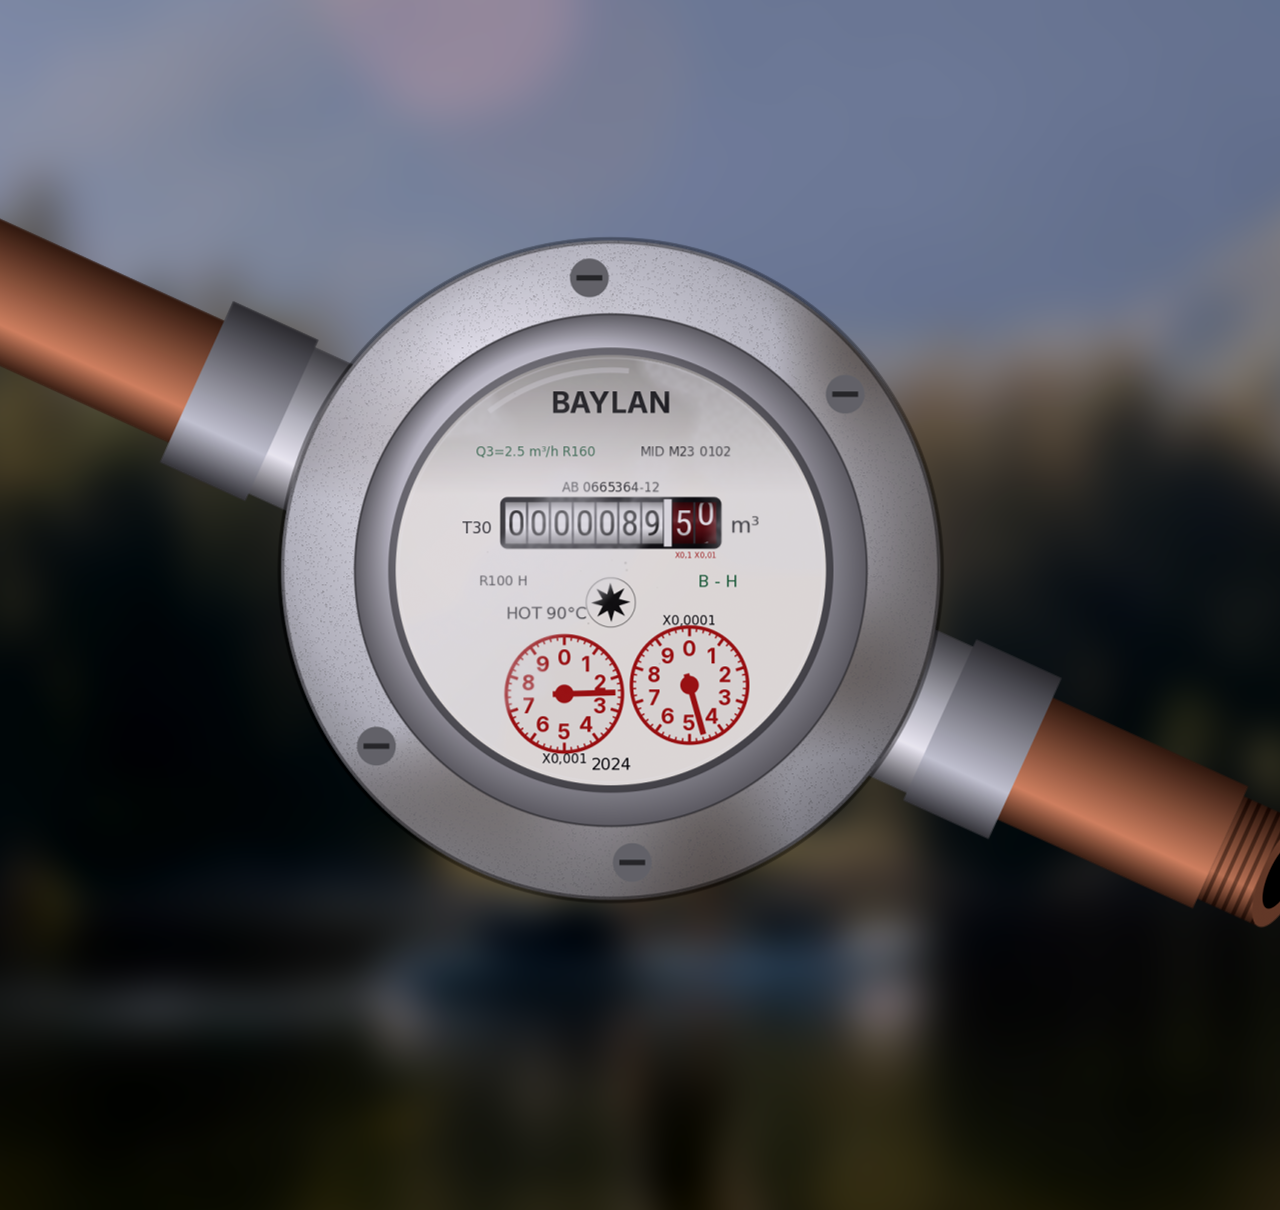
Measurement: 89.5024 m³
